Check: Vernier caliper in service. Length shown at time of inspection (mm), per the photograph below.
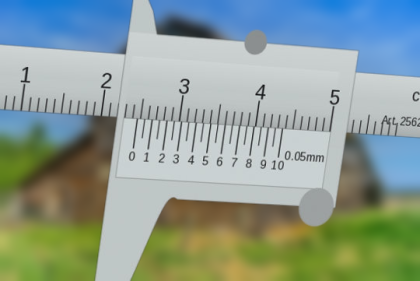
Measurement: 24.6 mm
